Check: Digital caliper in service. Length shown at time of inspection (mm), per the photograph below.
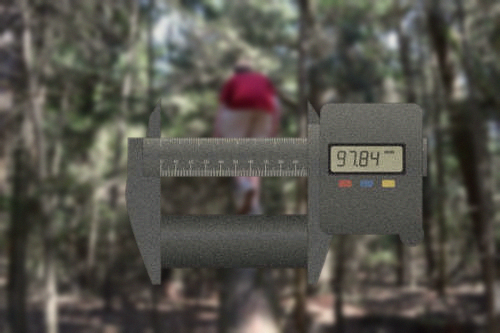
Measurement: 97.84 mm
